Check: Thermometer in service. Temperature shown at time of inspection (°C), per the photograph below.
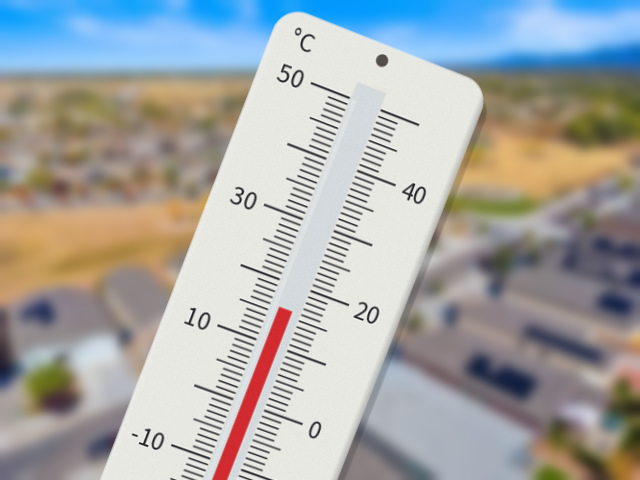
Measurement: 16 °C
